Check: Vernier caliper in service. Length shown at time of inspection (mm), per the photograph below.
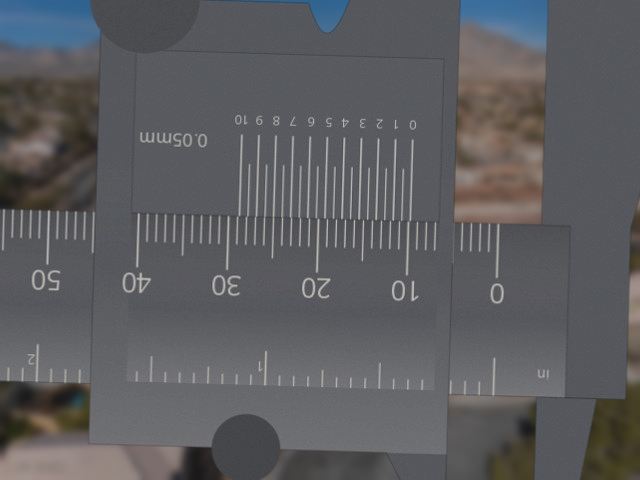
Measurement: 9.8 mm
